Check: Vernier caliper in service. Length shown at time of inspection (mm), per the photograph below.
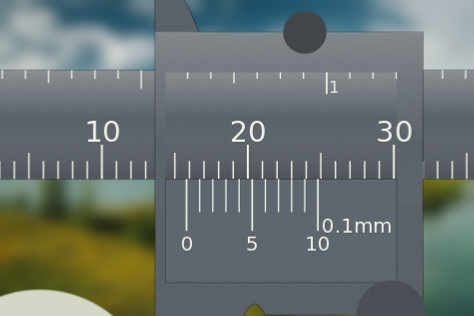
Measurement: 15.8 mm
